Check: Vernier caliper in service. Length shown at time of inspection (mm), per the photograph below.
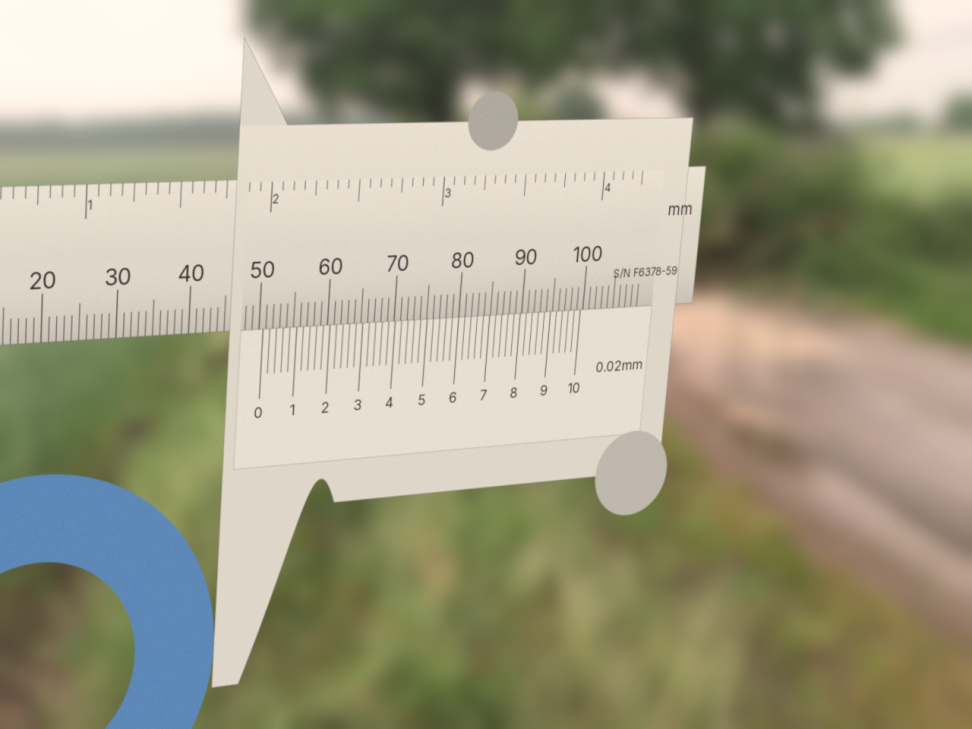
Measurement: 50.6 mm
